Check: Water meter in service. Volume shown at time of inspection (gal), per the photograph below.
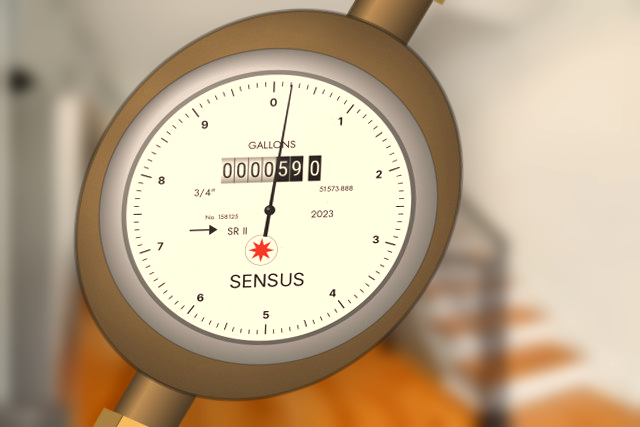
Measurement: 590.2 gal
